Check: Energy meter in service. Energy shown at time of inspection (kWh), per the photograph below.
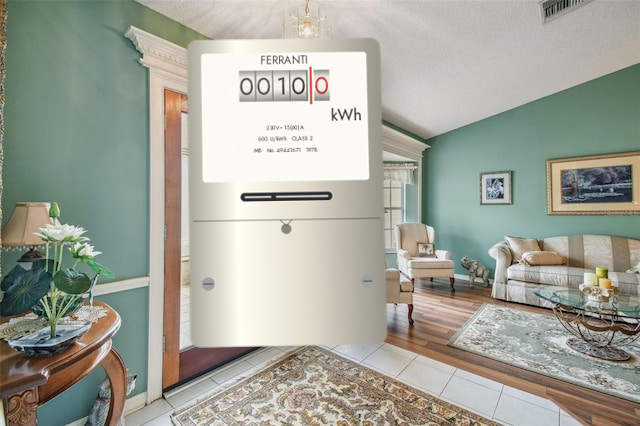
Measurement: 10.0 kWh
